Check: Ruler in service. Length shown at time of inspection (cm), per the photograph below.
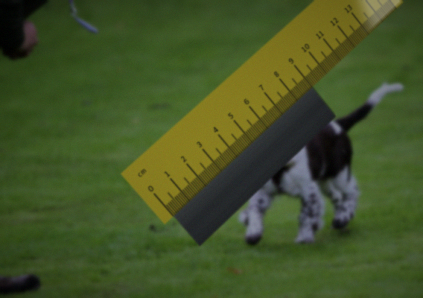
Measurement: 9 cm
